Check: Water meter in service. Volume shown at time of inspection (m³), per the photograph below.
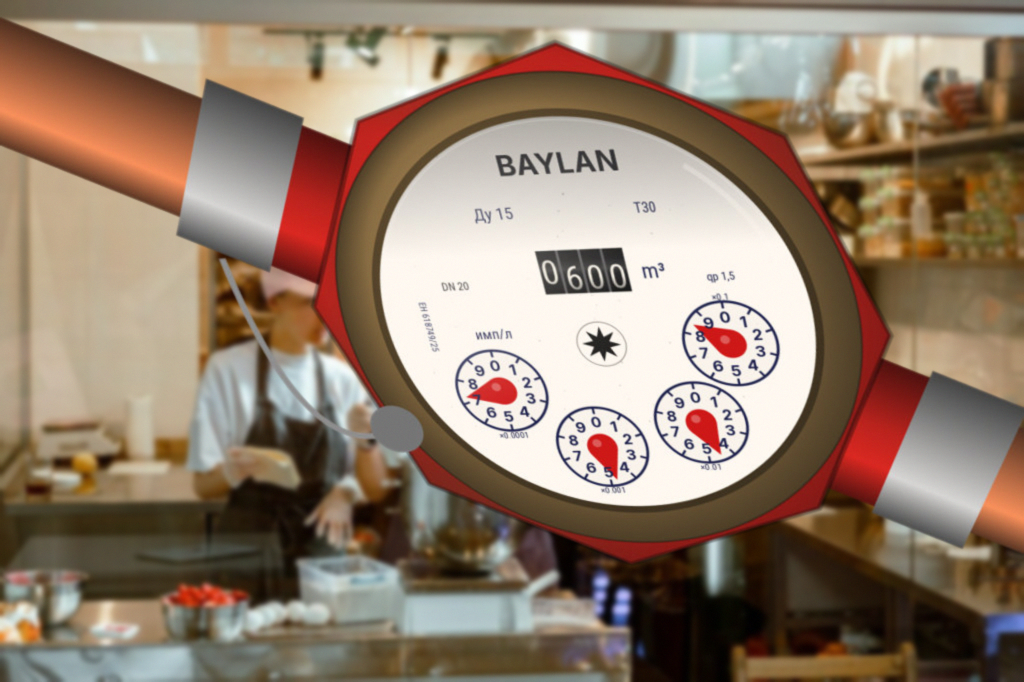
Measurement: 599.8447 m³
